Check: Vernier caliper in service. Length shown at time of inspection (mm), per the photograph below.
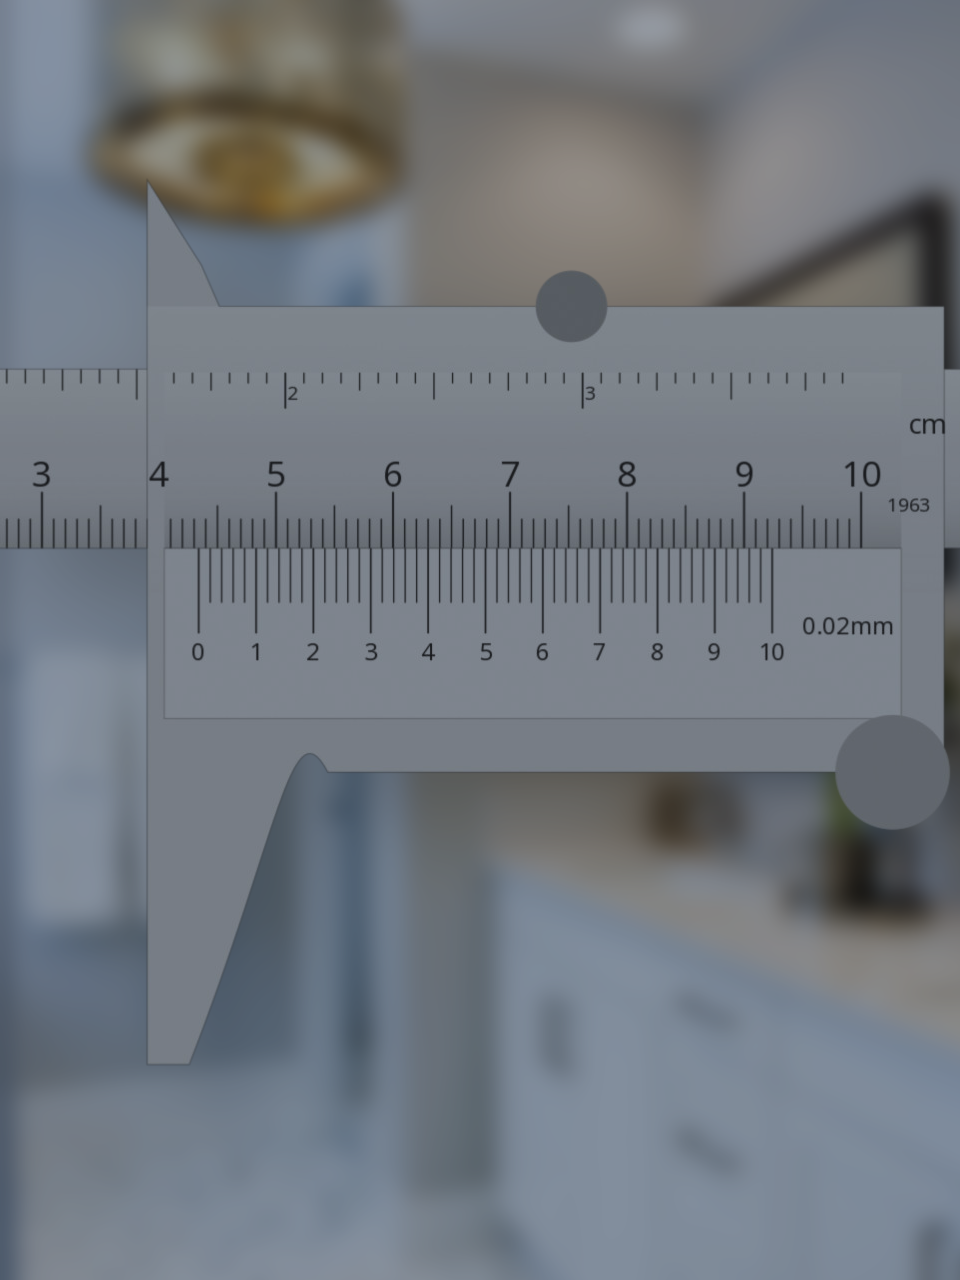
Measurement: 43.4 mm
